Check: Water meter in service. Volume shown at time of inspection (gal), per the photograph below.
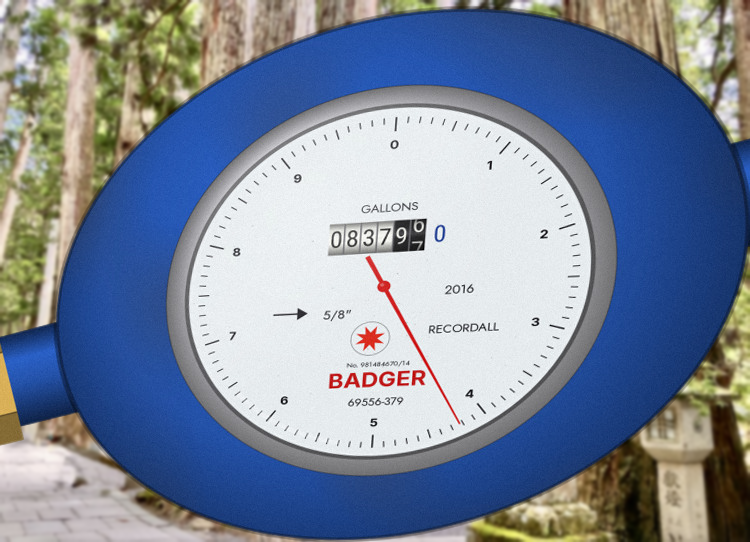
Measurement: 837964.2 gal
